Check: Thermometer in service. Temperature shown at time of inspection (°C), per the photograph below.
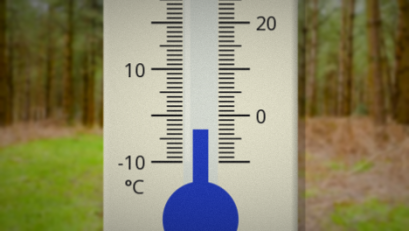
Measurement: -3 °C
